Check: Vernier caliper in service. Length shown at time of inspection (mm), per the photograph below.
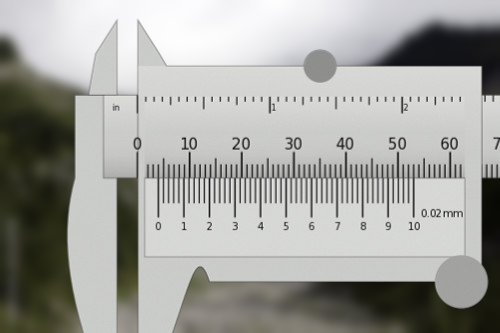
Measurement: 4.0 mm
